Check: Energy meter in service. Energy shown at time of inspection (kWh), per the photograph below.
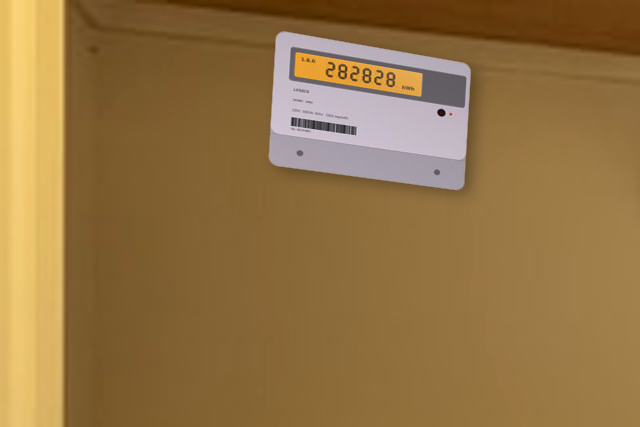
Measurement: 282828 kWh
